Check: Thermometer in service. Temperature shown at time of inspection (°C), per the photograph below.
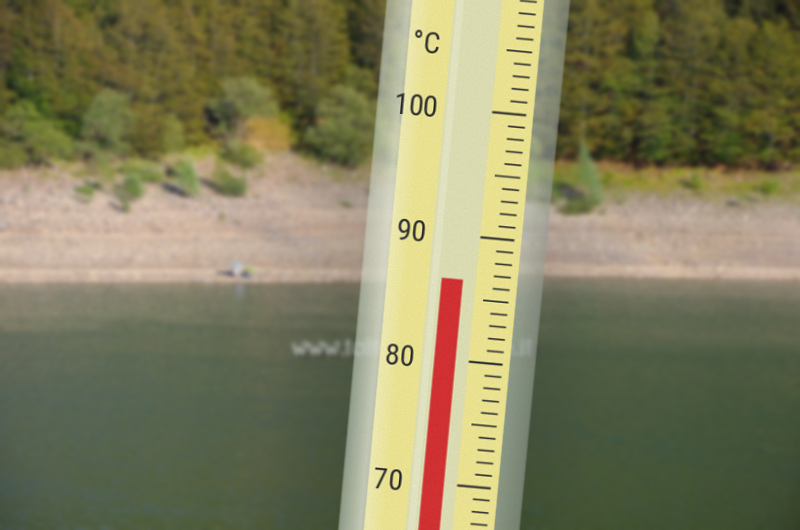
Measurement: 86.5 °C
